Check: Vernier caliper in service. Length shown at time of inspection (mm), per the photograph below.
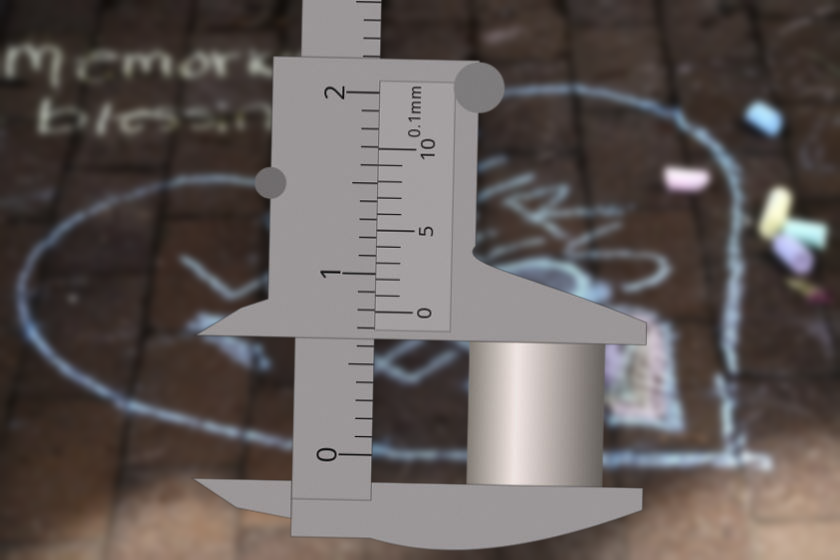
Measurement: 7.9 mm
